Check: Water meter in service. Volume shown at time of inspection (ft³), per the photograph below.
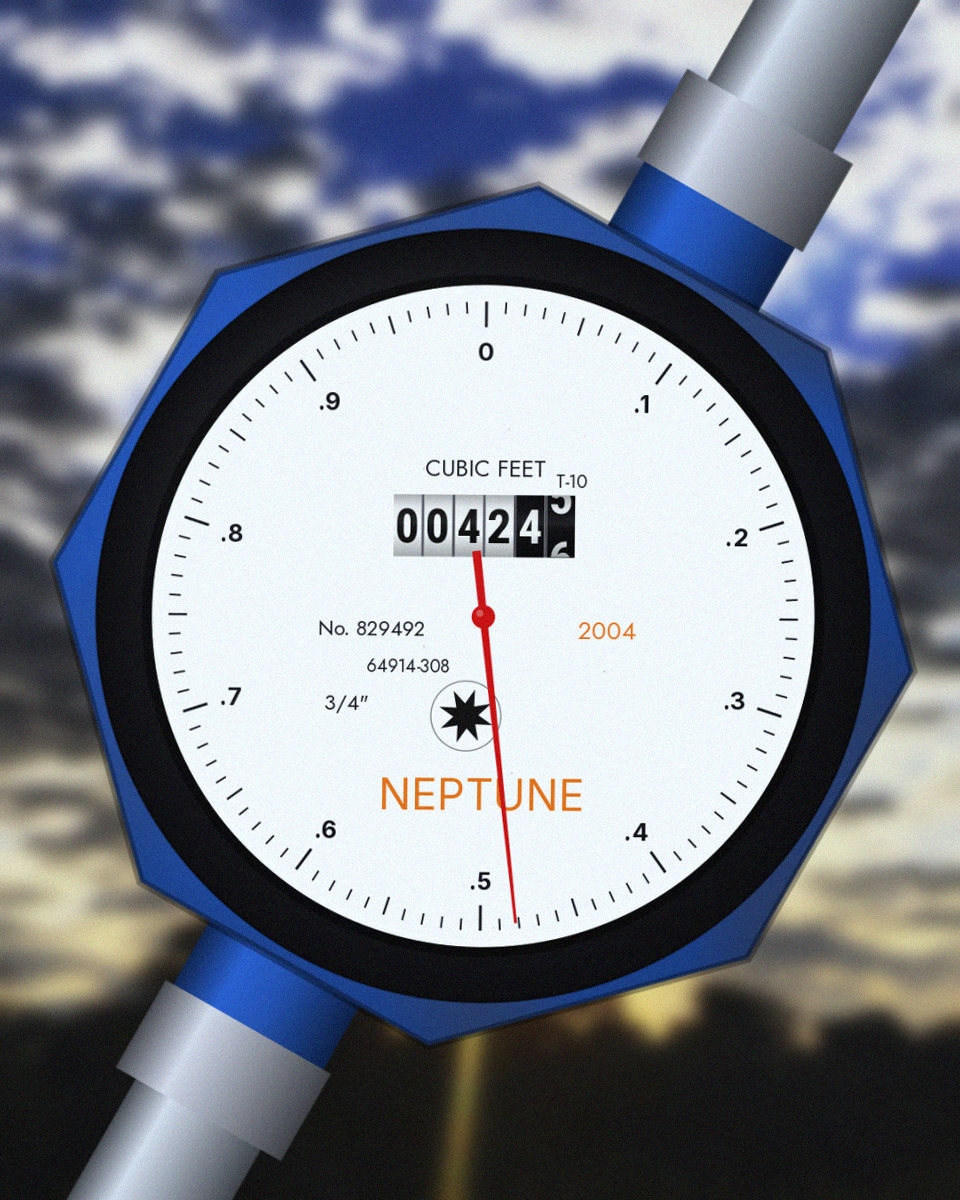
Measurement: 4245.48 ft³
